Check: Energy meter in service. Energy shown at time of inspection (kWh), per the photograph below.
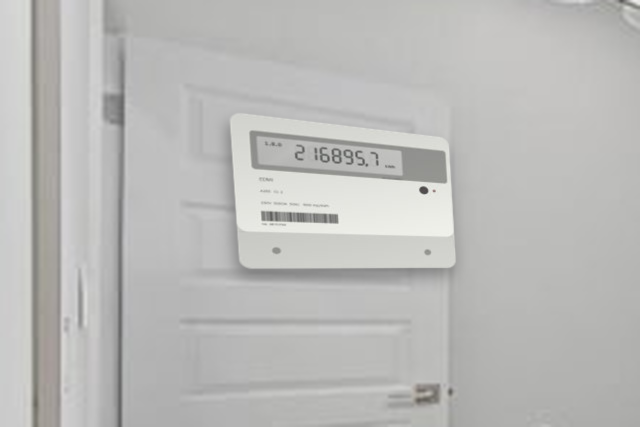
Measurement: 216895.7 kWh
